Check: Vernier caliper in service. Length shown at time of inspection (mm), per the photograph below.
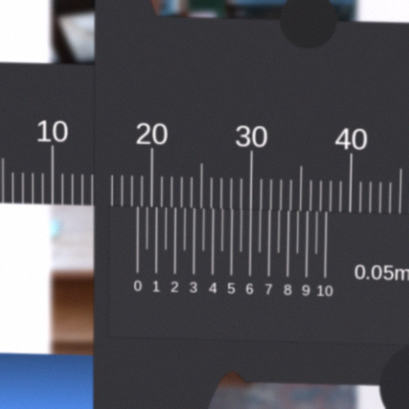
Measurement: 18.6 mm
